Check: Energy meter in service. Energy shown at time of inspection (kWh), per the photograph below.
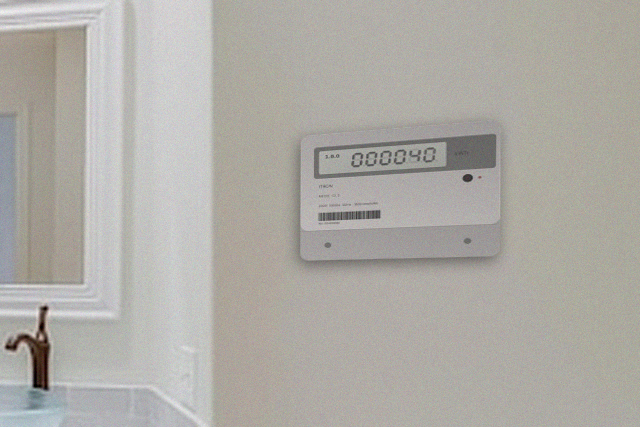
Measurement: 40 kWh
